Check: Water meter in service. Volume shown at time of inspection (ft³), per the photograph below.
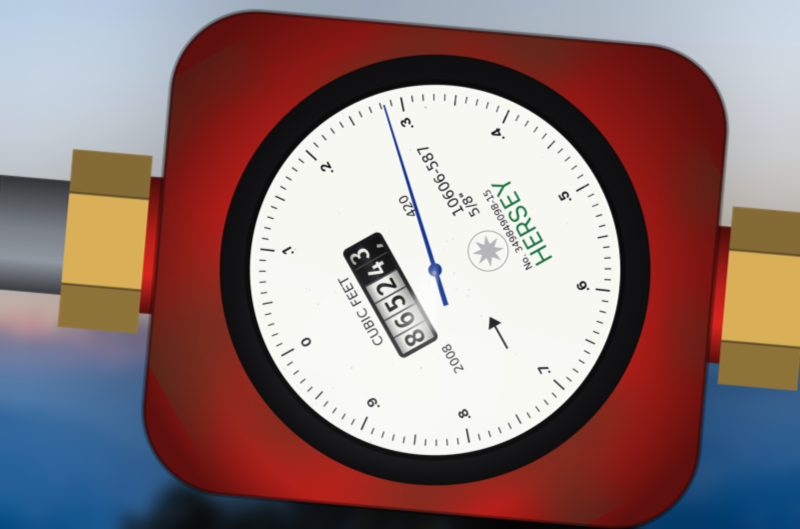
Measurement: 865243.28 ft³
